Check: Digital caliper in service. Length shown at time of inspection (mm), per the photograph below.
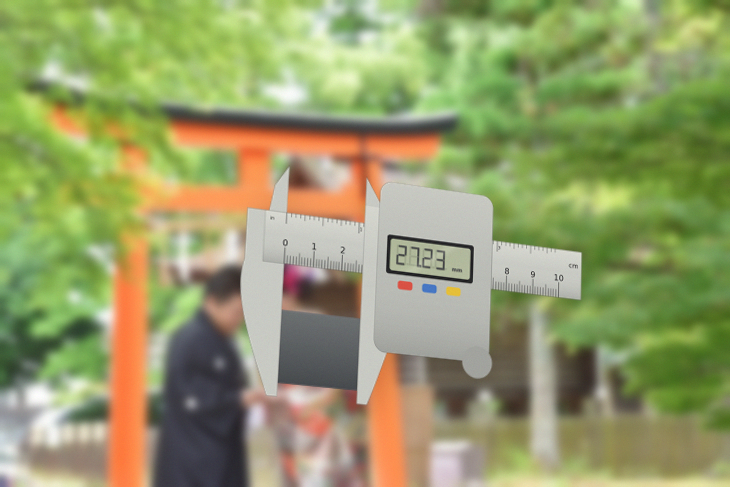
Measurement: 27.23 mm
